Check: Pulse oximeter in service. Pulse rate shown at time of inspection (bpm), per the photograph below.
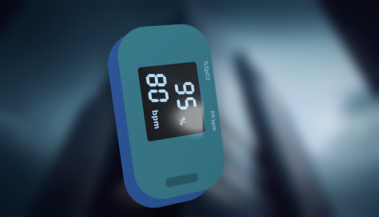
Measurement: 80 bpm
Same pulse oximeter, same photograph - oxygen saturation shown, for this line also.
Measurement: 95 %
